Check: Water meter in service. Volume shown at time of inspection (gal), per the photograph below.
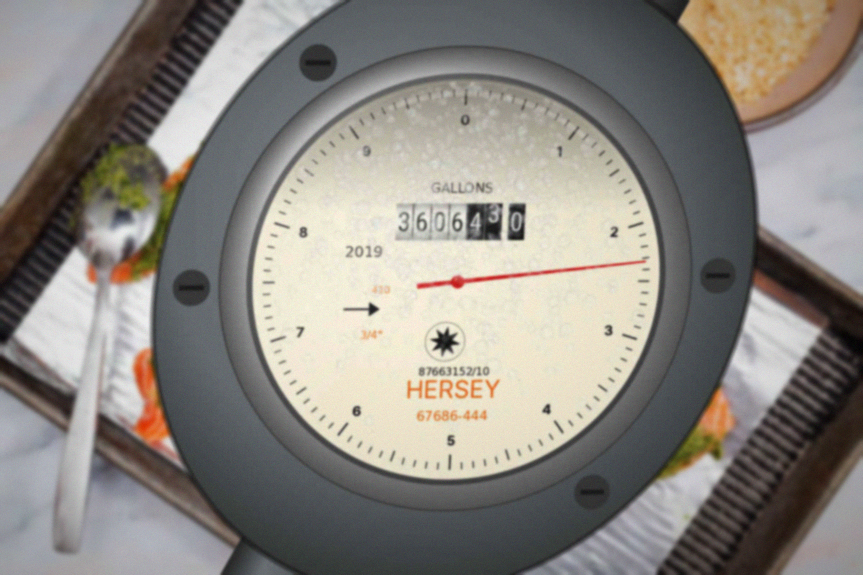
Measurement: 3606432.3 gal
